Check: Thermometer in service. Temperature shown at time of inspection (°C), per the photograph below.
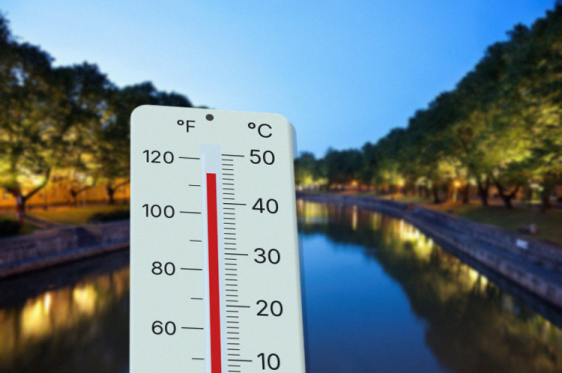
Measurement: 46 °C
